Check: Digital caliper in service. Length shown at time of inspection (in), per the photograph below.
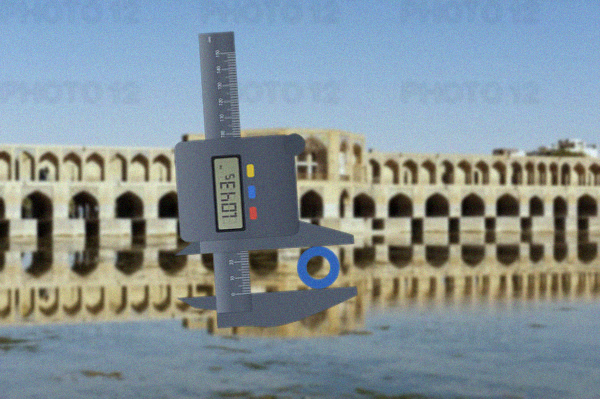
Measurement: 1.0435 in
